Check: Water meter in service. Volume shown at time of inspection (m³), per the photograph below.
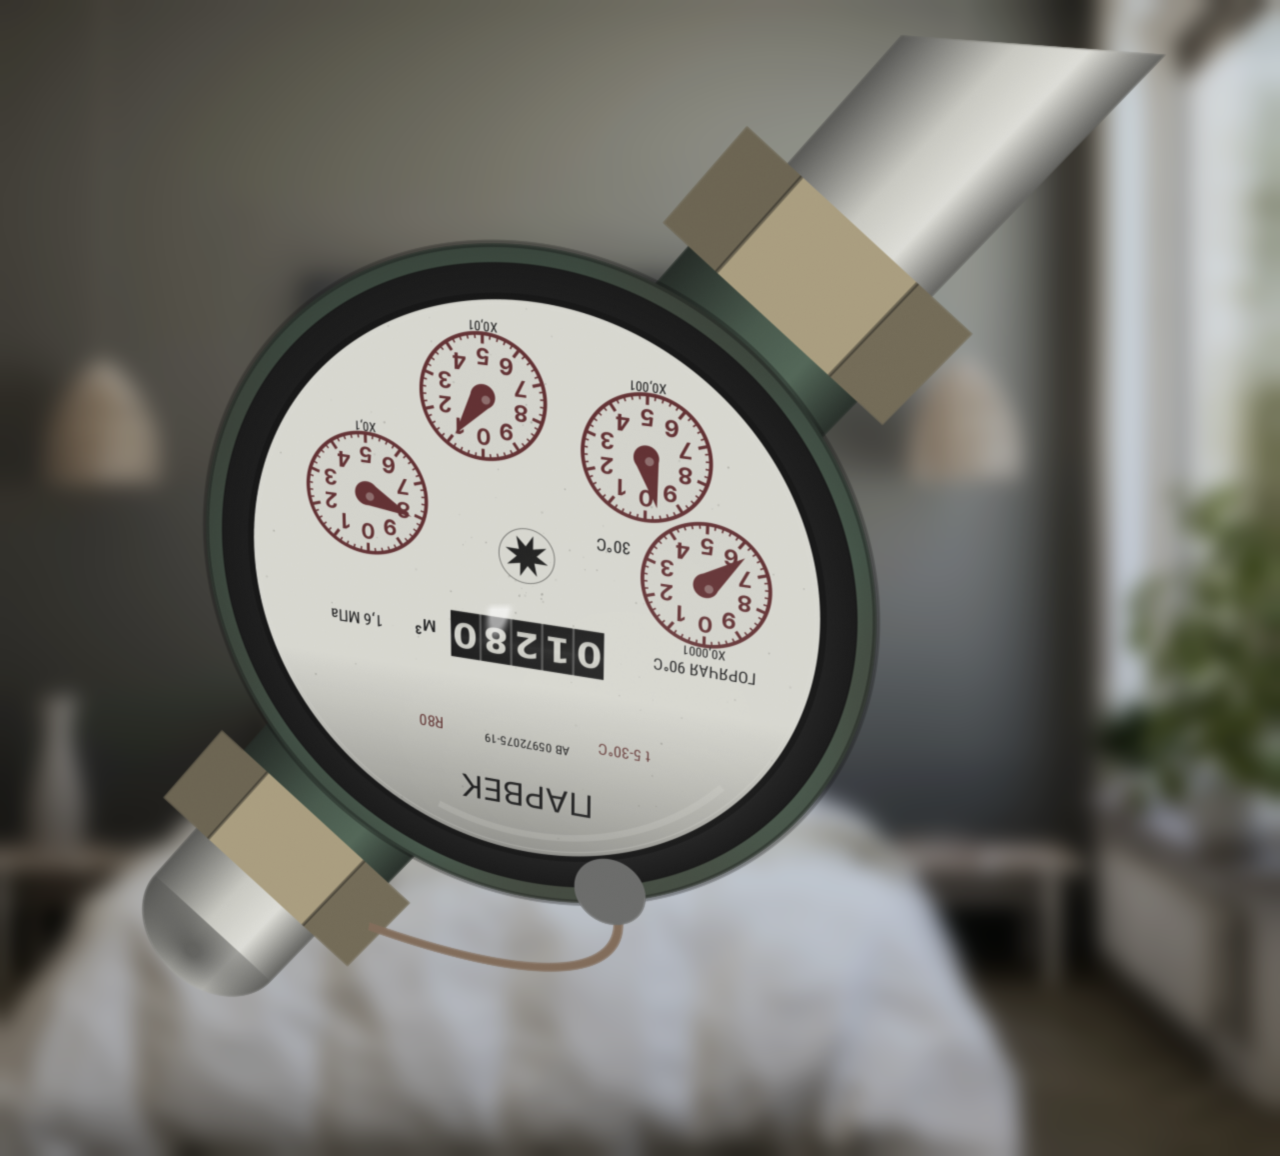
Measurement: 1280.8096 m³
